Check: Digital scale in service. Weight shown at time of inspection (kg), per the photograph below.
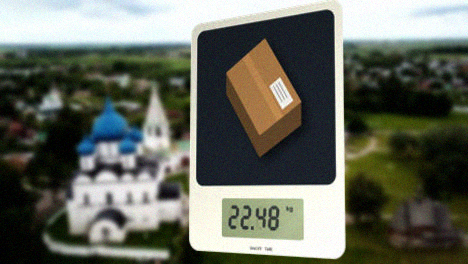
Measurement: 22.48 kg
